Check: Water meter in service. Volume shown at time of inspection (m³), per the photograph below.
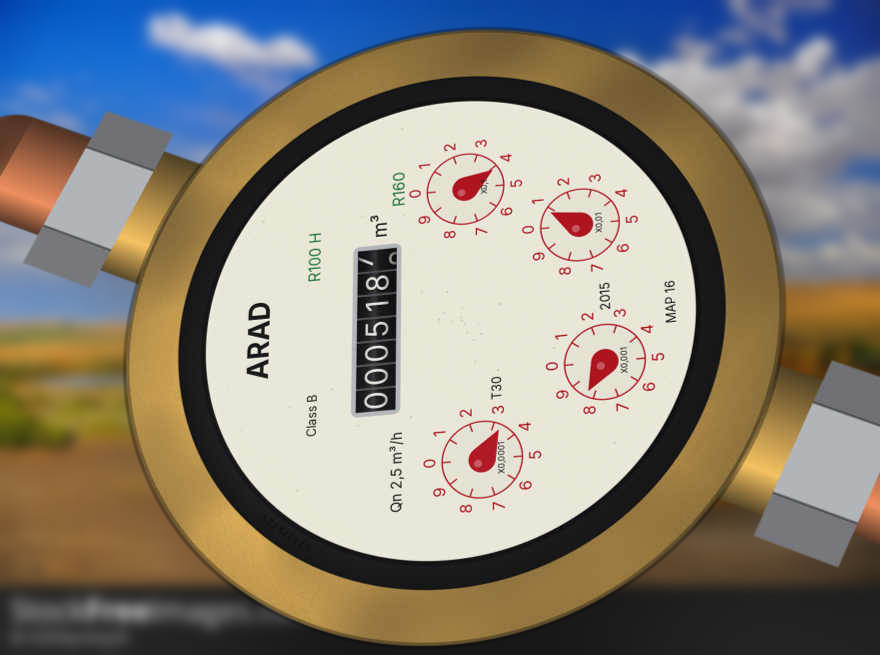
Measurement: 5187.4083 m³
